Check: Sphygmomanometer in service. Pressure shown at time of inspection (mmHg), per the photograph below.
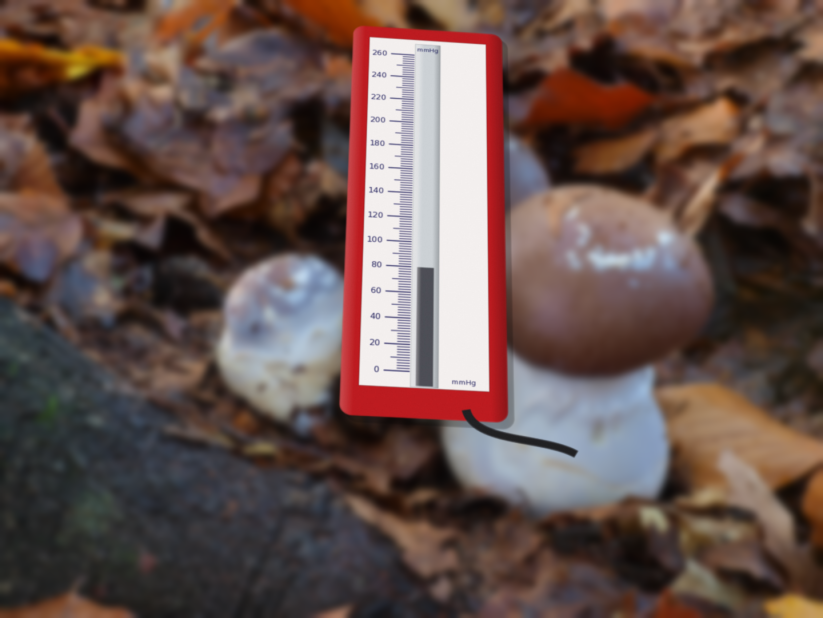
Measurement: 80 mmHg
